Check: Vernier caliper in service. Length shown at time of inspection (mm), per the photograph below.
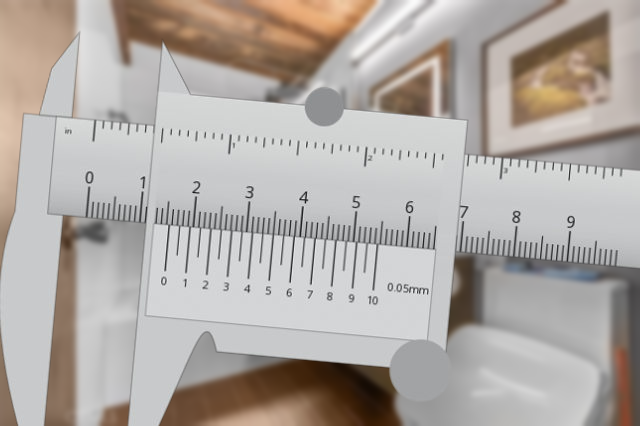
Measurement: 15.5 mm
